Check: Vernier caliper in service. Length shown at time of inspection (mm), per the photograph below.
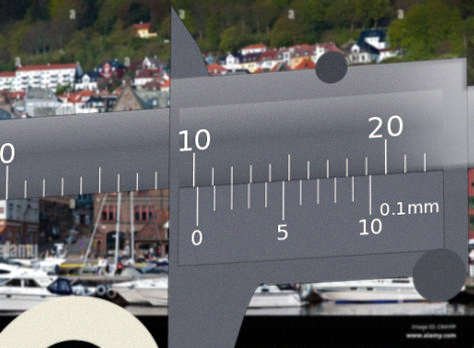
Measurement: 10.2 mm
